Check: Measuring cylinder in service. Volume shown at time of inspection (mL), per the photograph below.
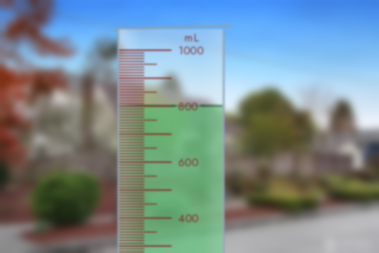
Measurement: 800 mL
